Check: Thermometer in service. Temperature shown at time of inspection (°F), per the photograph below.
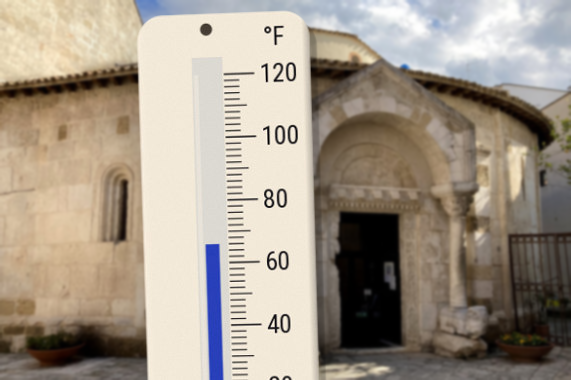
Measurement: 66 °F
